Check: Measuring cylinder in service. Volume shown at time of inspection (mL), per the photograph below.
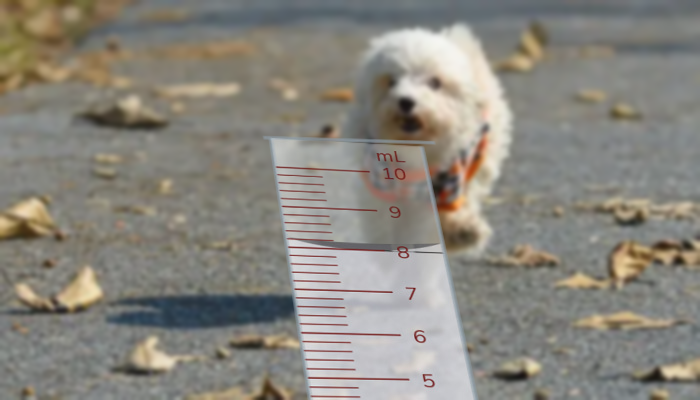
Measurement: 8 mL
